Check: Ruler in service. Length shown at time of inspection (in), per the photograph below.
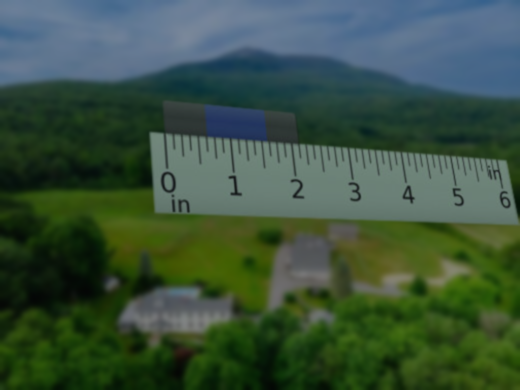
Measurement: 2.125 in
